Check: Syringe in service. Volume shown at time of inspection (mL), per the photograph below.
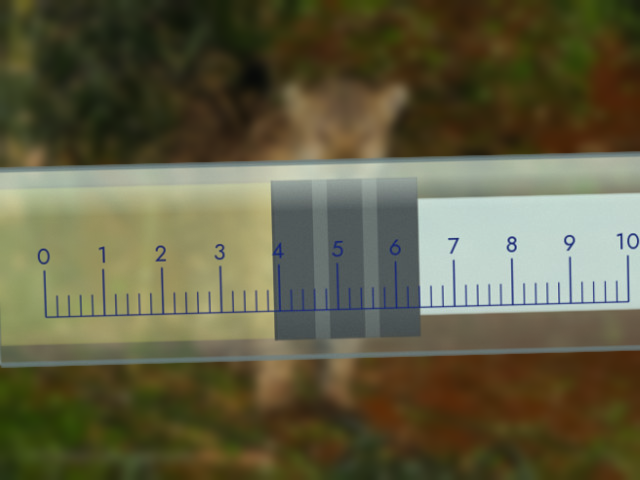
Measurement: 3.9 mL
